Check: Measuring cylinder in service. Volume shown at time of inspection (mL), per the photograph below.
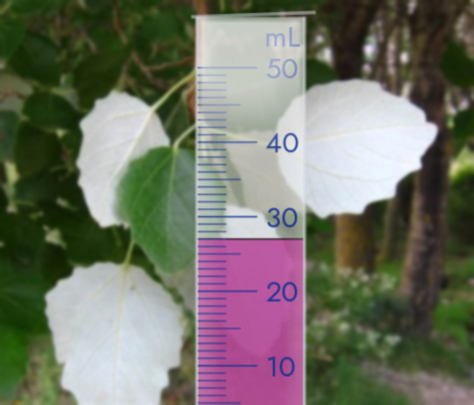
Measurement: 27 mL
